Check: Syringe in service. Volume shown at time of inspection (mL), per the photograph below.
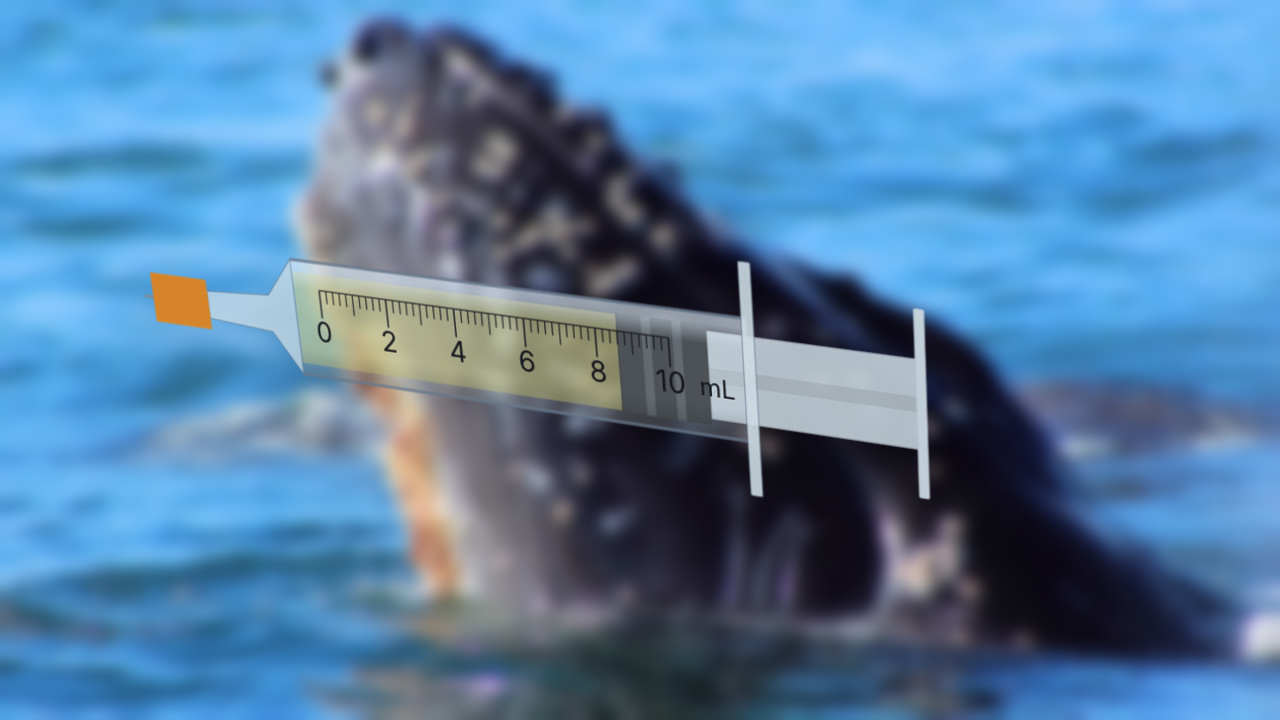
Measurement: 8.6 mL
